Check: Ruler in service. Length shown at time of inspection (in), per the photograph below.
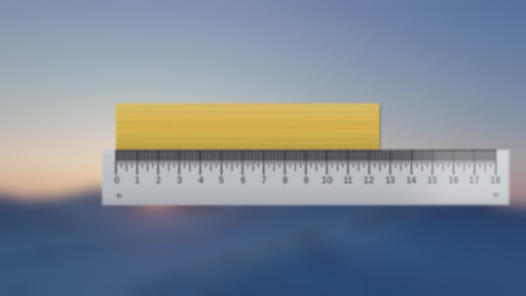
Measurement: 12.5 in
